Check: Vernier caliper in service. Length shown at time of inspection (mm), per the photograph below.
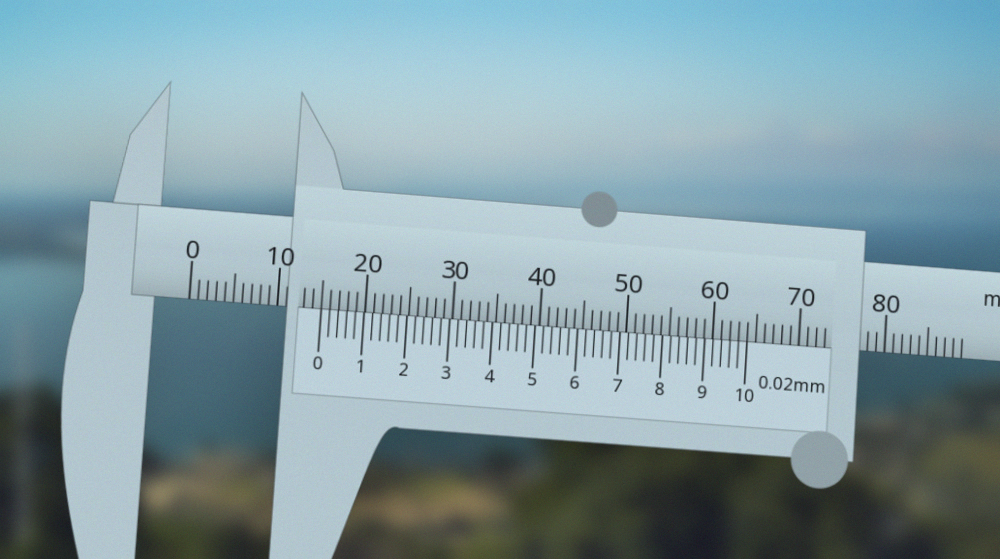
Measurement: 15.0 mm
